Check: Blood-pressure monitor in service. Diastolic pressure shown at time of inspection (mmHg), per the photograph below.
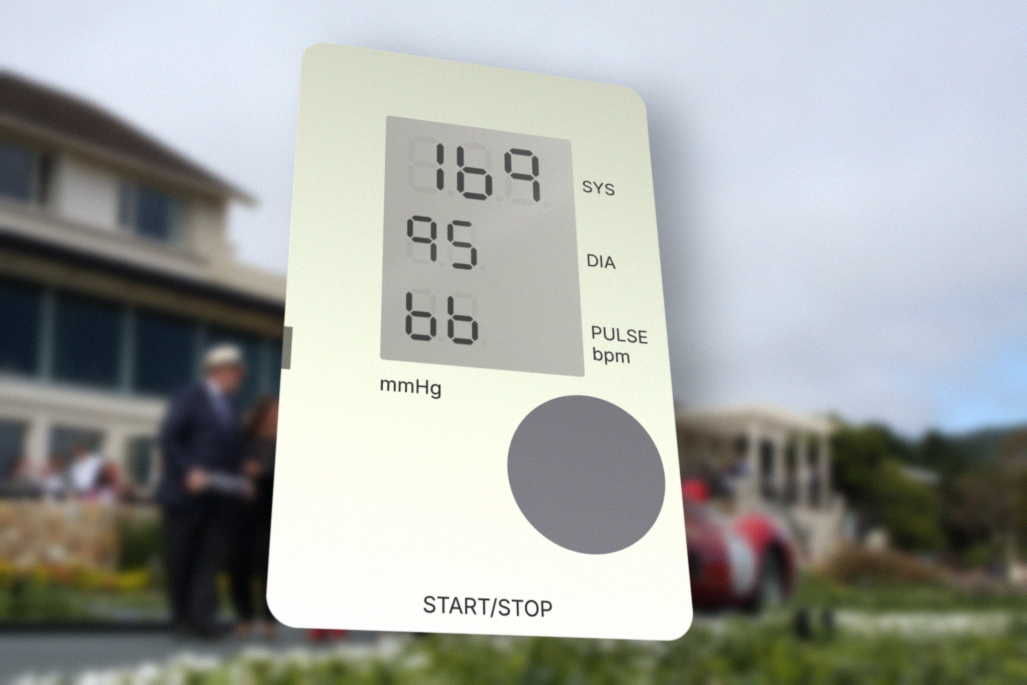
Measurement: 95 mmHg
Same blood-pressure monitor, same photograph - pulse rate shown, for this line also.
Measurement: 66 bpm
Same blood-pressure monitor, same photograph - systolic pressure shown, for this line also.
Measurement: 169 mmHg
